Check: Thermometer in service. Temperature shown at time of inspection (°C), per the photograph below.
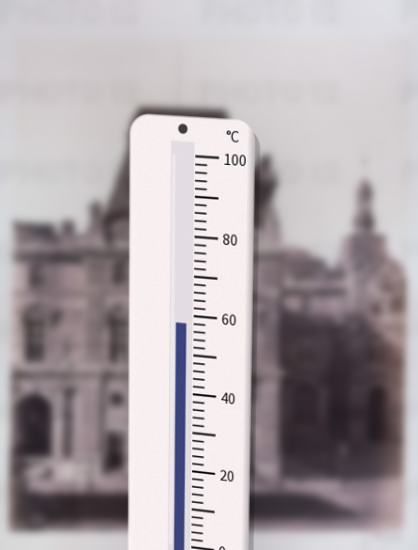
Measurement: 58 °C
